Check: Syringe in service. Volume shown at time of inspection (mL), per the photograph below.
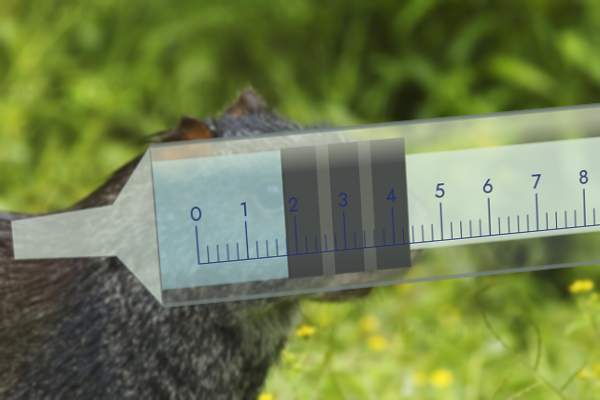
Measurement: 1.8 mL
